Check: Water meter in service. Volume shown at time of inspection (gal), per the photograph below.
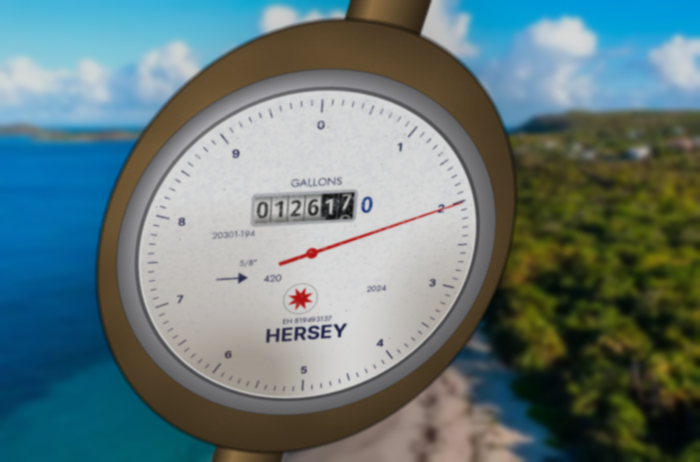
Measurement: 126172.0 gal
